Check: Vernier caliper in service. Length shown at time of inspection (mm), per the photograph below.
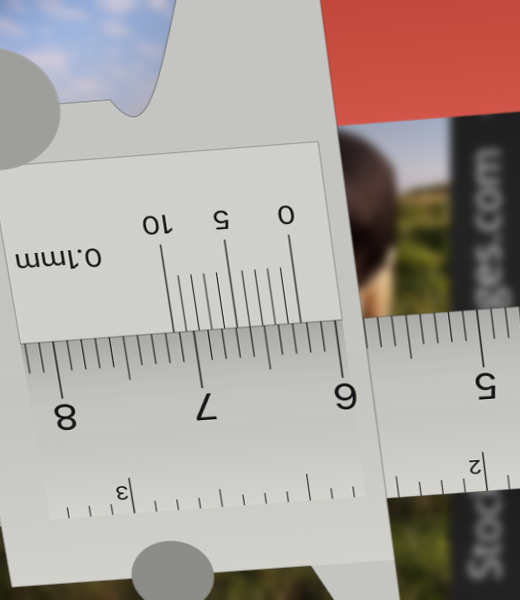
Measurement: 62.4 mm
